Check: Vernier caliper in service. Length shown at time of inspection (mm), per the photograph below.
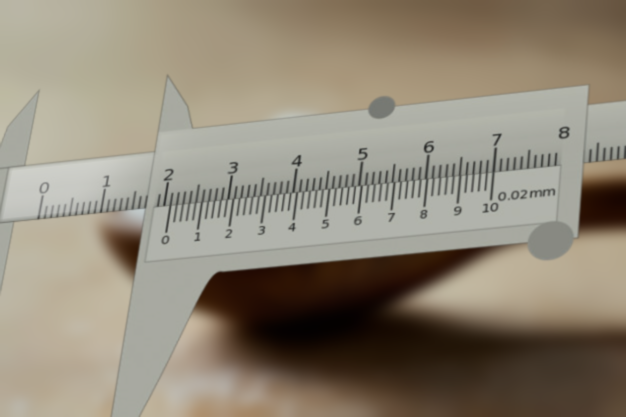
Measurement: 21.0 mm
